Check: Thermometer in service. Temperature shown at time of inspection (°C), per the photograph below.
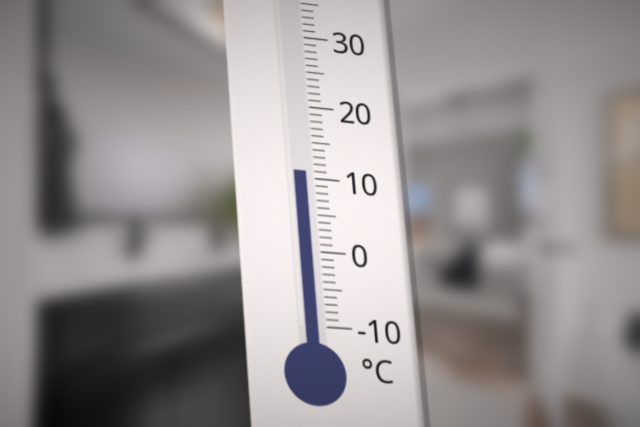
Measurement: 11 °C
